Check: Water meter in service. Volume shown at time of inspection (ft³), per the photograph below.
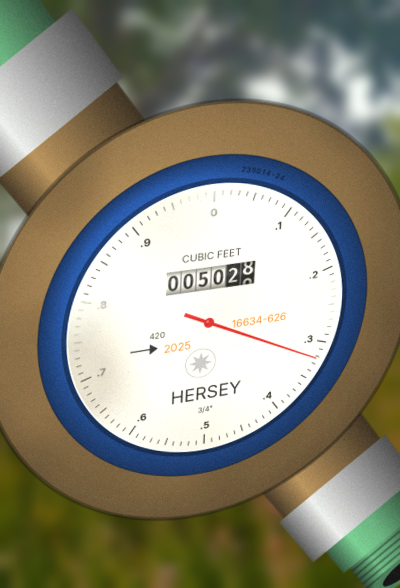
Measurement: 5028.32 ft³
